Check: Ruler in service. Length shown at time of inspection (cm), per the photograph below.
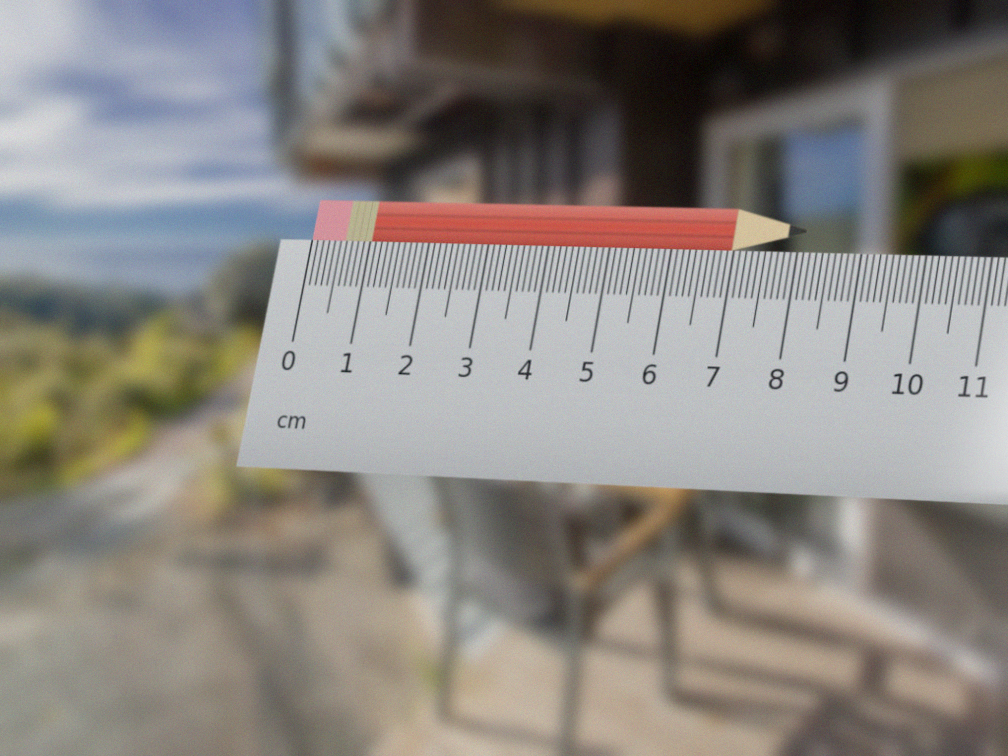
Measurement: 8.1 cm
